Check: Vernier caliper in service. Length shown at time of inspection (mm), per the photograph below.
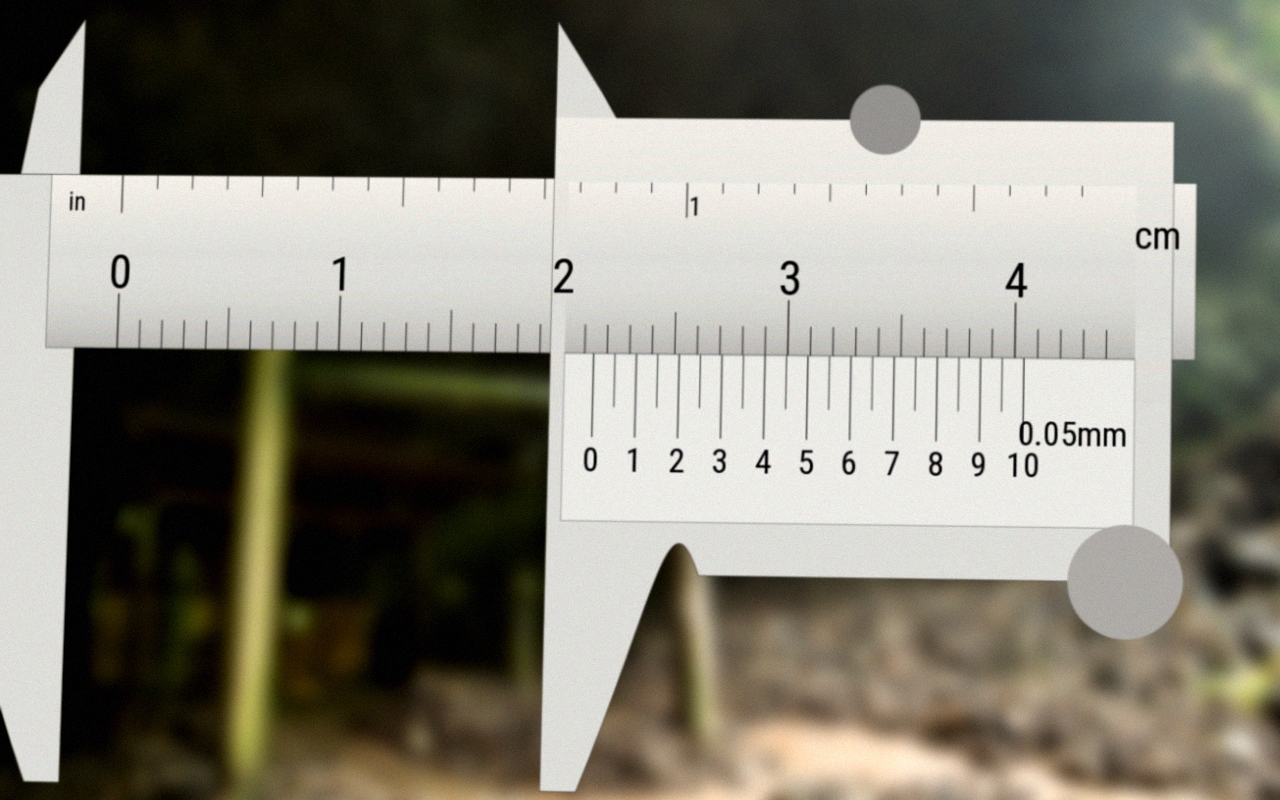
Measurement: 21.4 mm
